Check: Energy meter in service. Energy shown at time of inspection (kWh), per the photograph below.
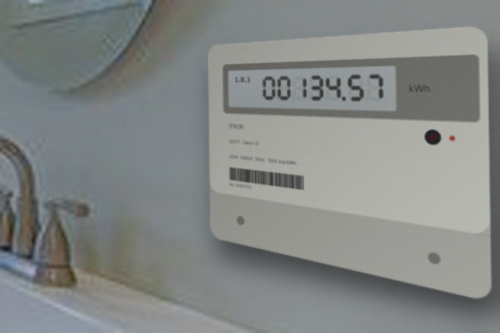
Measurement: 134.57 kWh
